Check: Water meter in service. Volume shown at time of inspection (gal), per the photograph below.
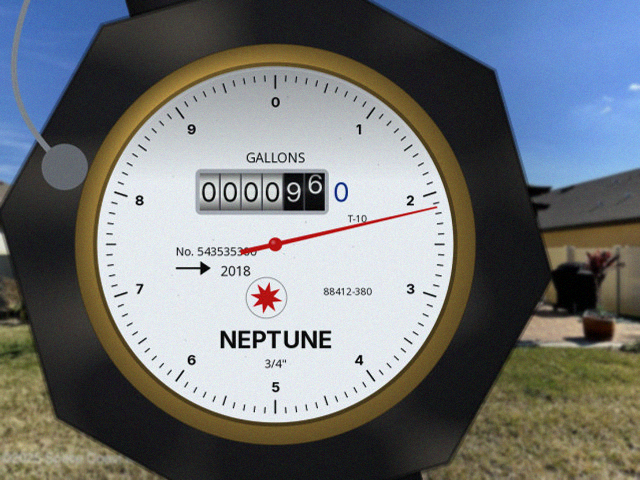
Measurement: 962.1 gal
